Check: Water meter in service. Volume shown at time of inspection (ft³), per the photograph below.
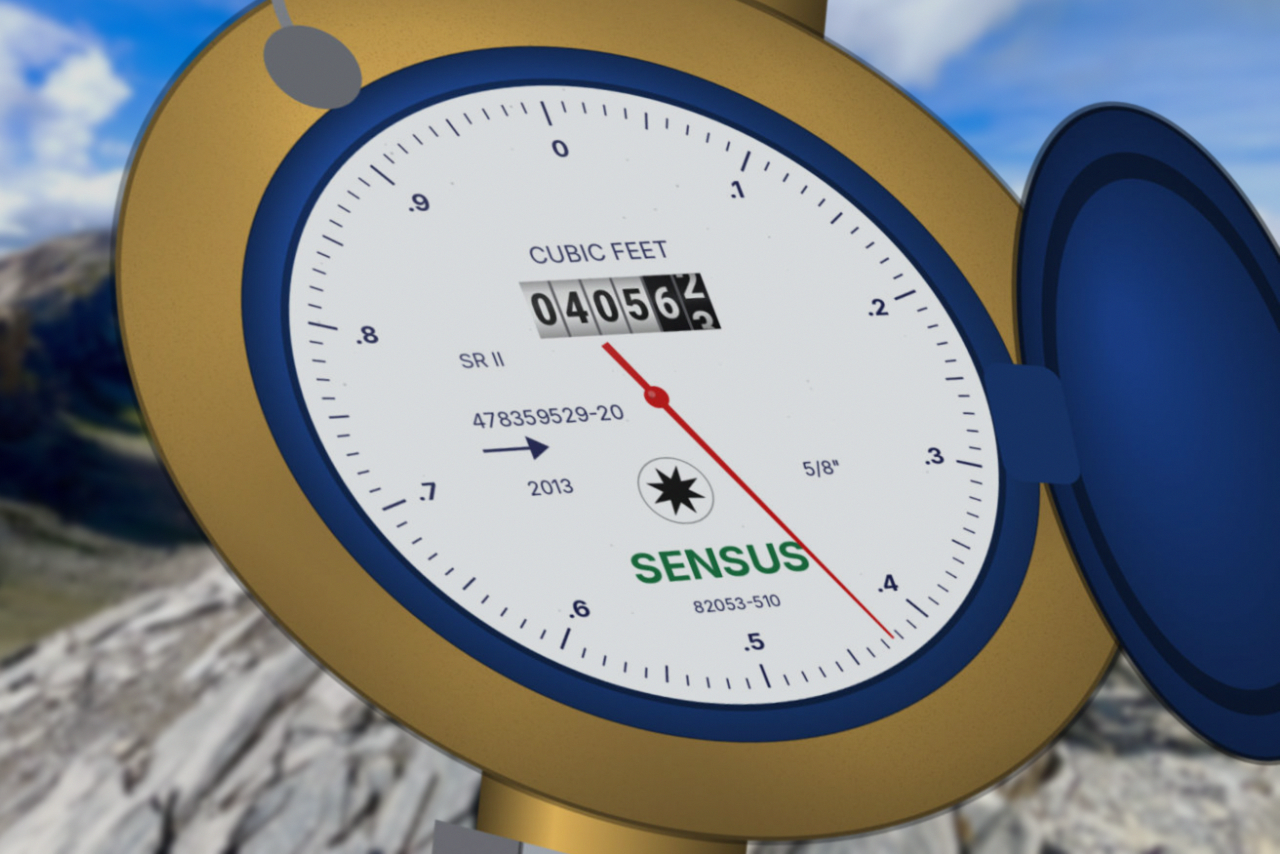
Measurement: 40562.42 ft³
